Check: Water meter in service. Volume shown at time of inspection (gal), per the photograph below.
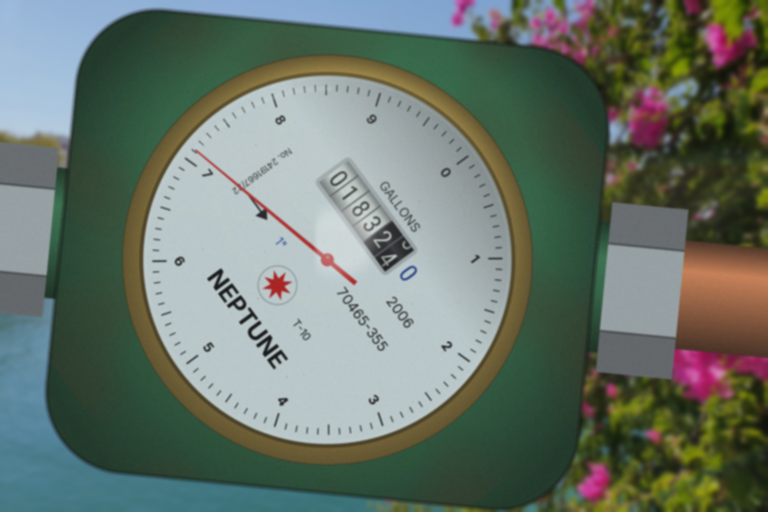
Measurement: 183237.1 gal
